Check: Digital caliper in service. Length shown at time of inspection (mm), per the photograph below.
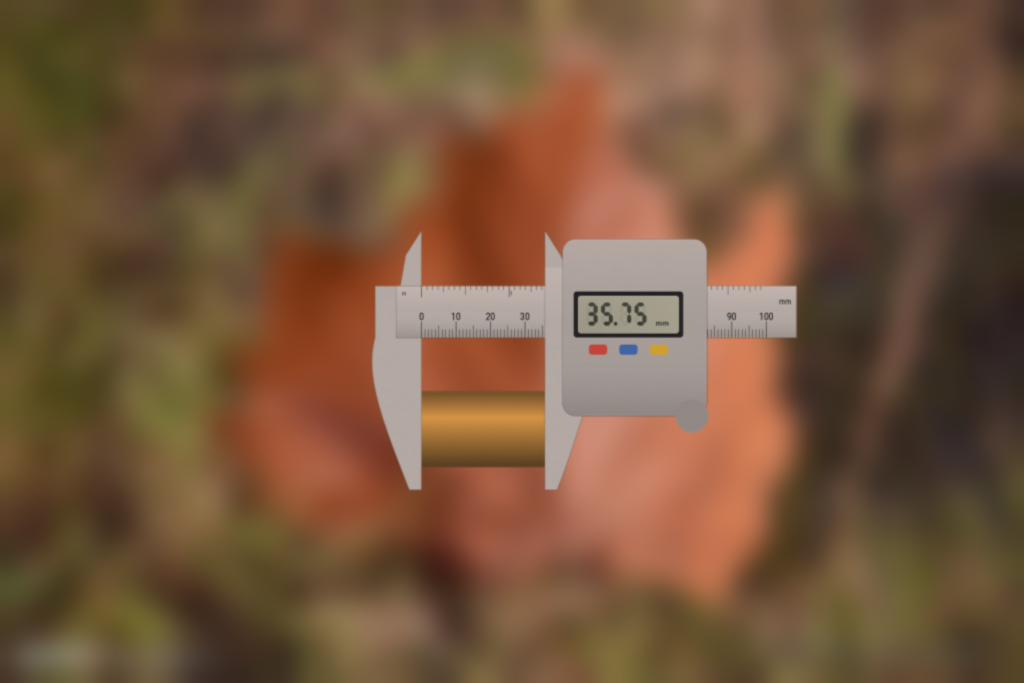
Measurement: 35.75 mm
